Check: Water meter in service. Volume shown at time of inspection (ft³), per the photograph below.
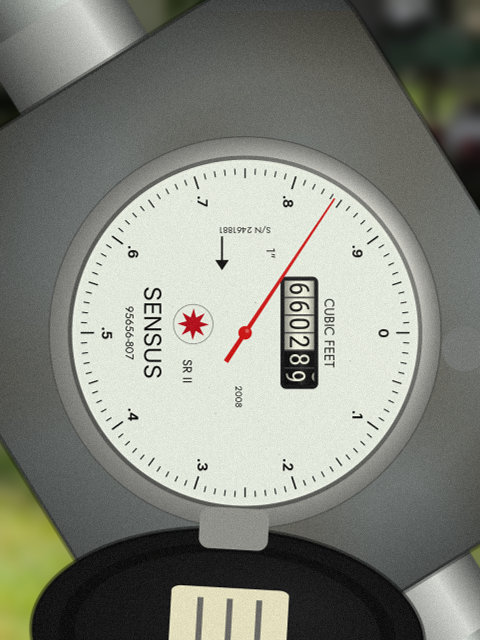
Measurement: 660288.84 ft³
